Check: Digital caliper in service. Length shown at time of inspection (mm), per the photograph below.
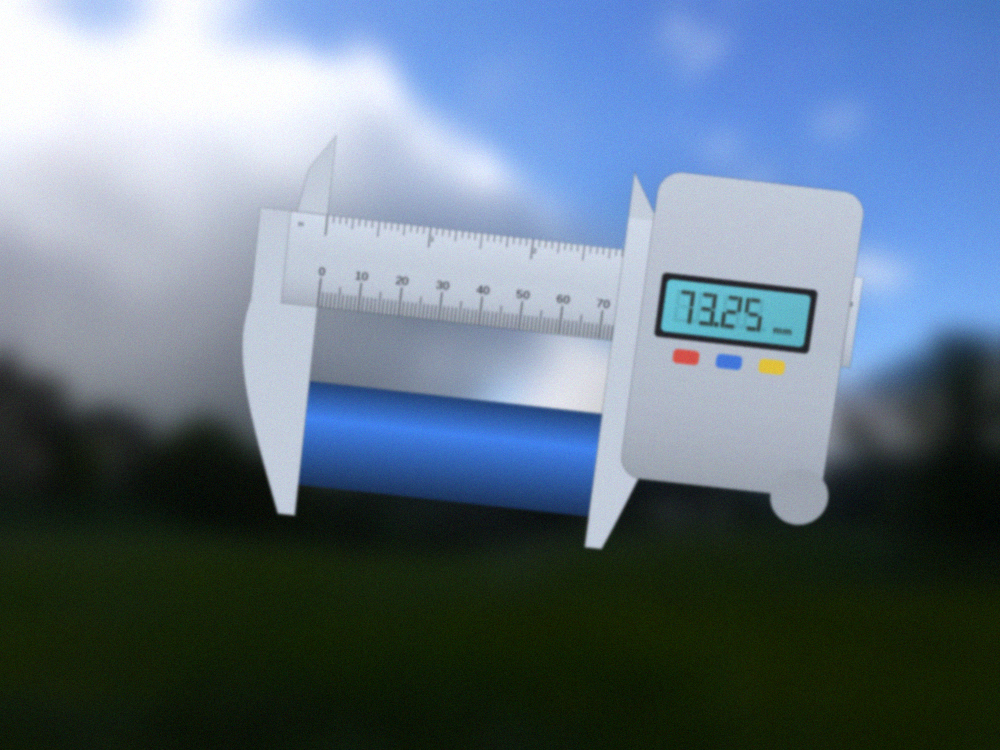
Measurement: 73.25 mm
